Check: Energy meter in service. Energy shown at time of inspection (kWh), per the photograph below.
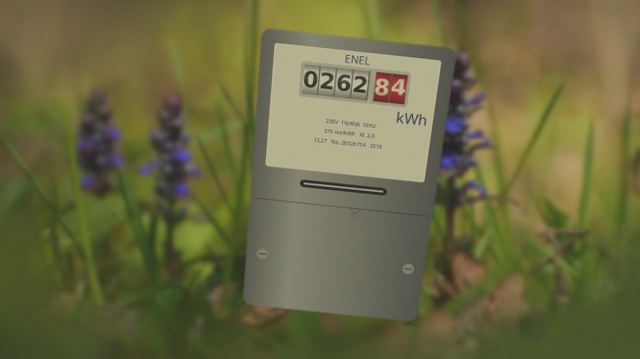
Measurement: 262.84 kWh
